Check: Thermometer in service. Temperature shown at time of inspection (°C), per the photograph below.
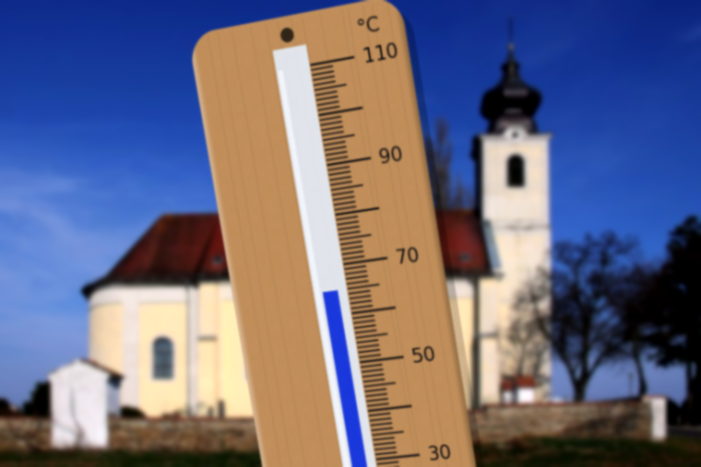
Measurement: 65 °C
